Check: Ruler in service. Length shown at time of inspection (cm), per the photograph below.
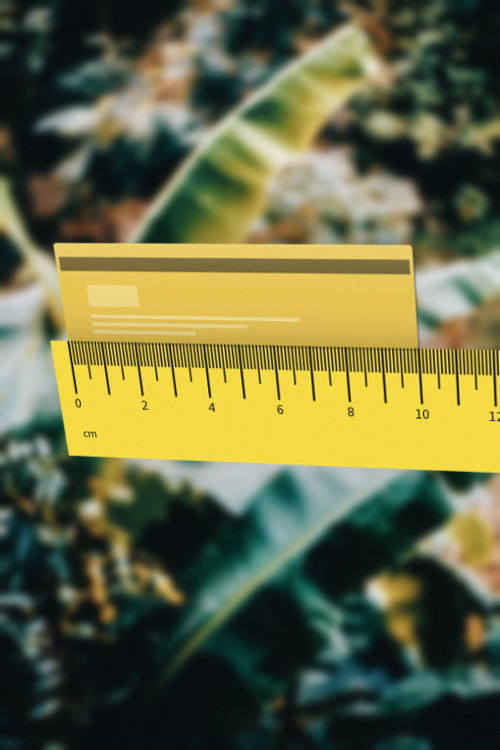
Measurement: 10 cm
